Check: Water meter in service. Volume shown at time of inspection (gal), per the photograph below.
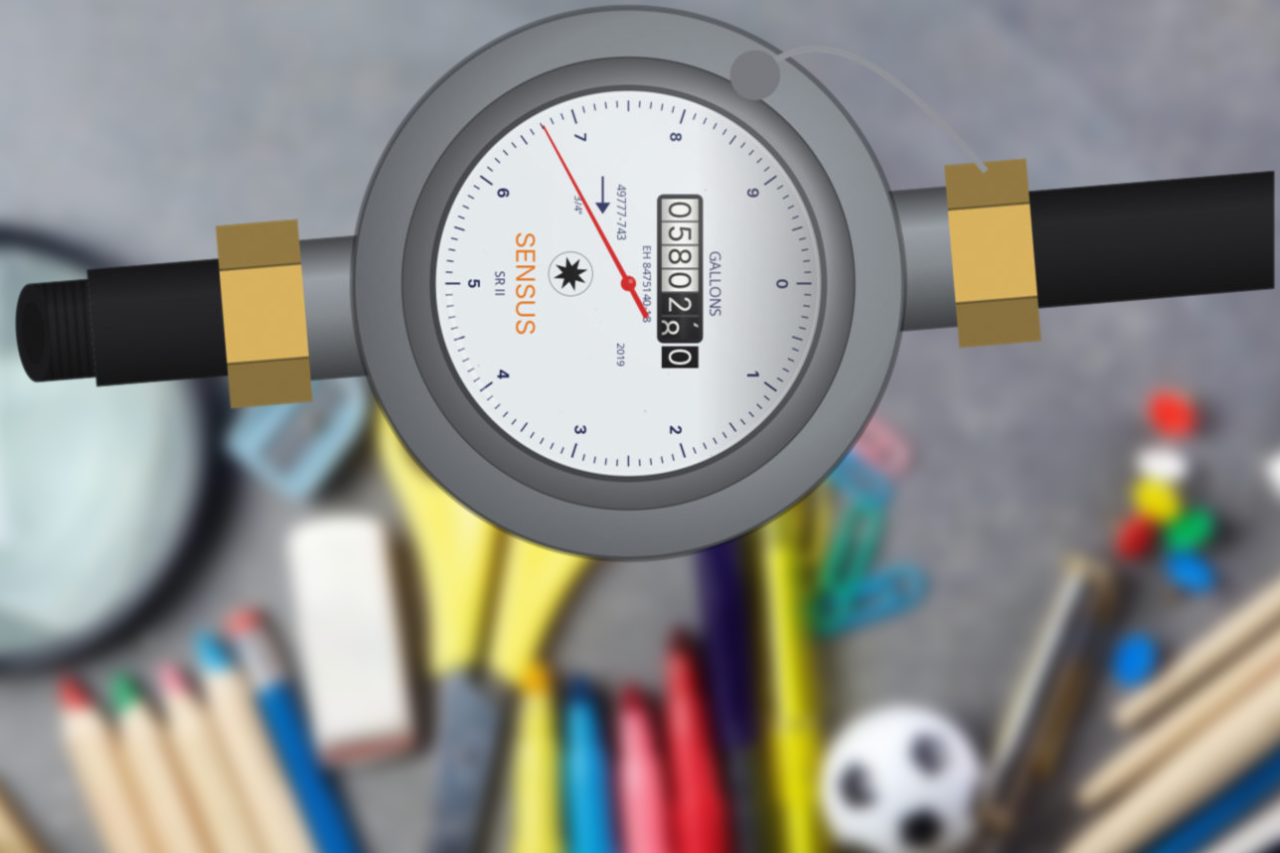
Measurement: 580276.7 gal
